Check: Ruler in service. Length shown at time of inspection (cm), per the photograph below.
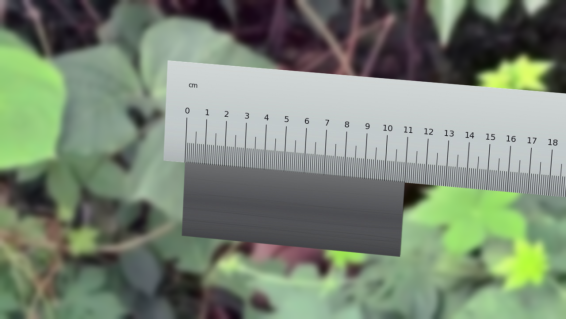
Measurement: 11 cm
